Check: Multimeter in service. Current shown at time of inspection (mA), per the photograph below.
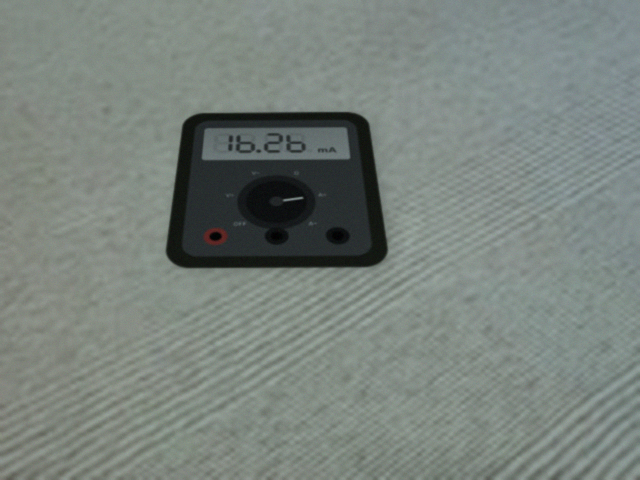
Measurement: 16.26 mA
